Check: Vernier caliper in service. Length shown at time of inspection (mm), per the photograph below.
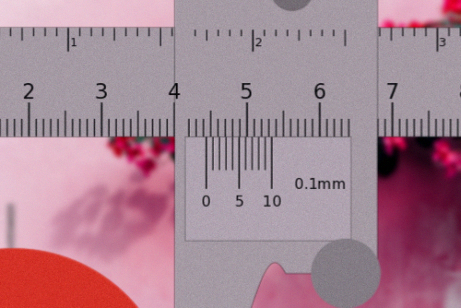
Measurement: 44.4 mm
